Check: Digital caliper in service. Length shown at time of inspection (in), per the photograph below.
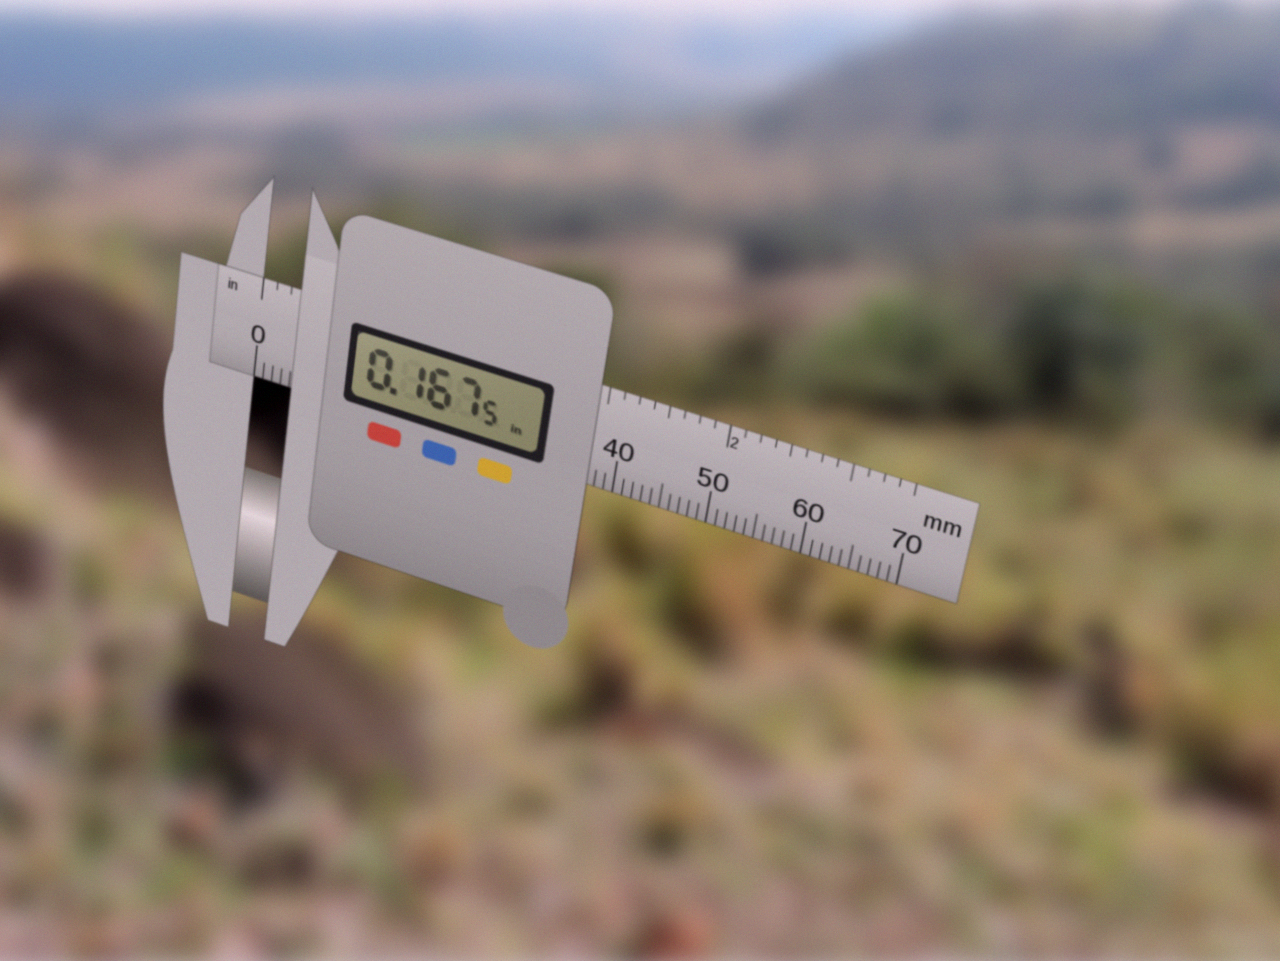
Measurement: 0.1675 in
